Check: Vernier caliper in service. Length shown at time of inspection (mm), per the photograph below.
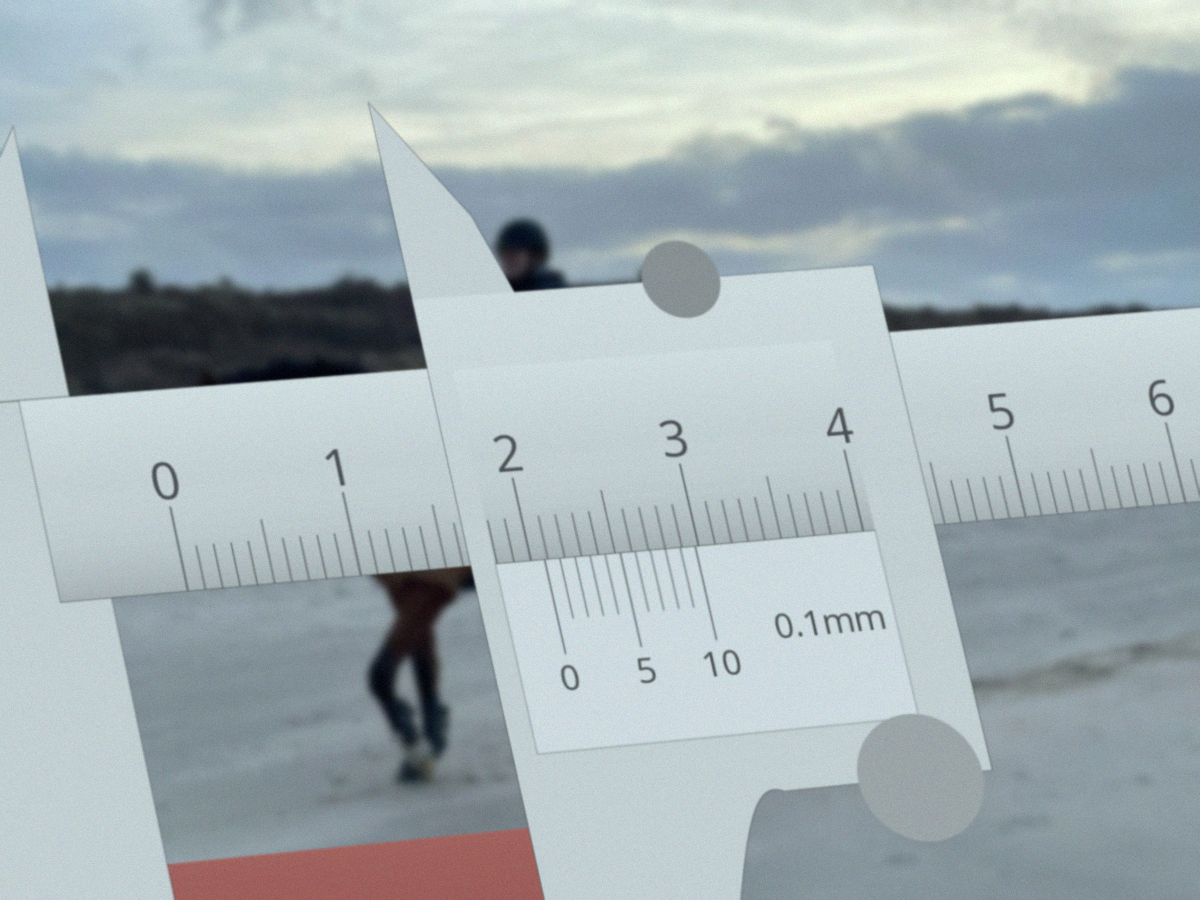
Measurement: 20.8 mm
